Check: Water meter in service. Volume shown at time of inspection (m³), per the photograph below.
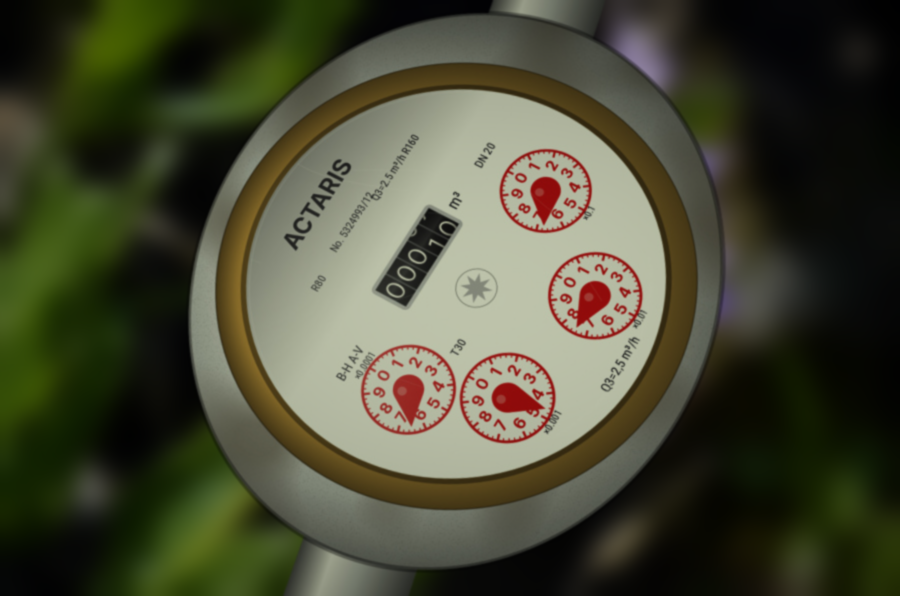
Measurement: 9.6746 m³
